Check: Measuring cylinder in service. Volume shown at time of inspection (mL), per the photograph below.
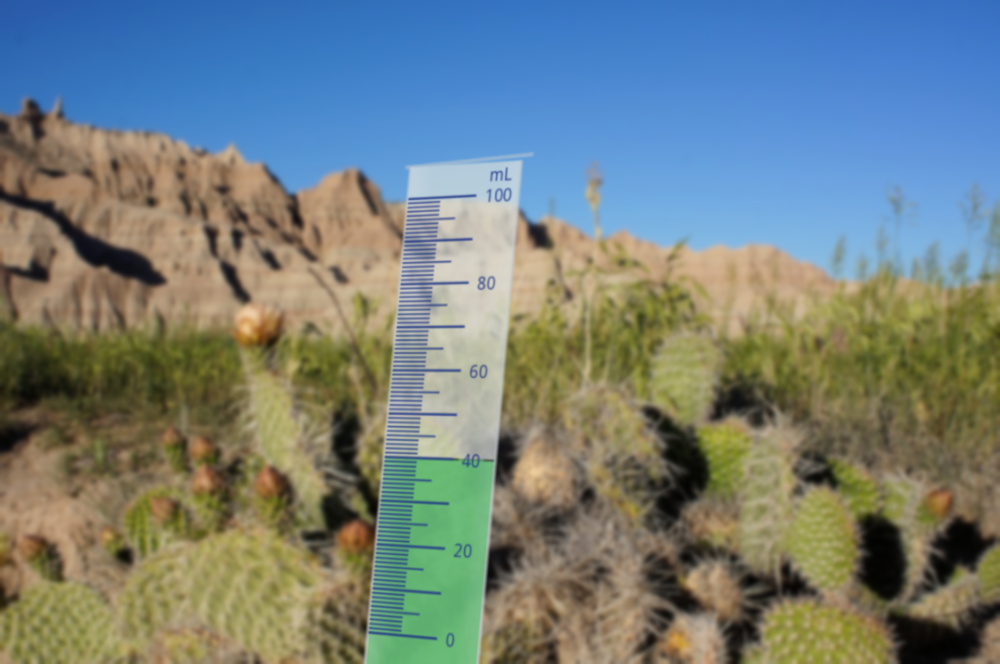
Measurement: 40 mL
